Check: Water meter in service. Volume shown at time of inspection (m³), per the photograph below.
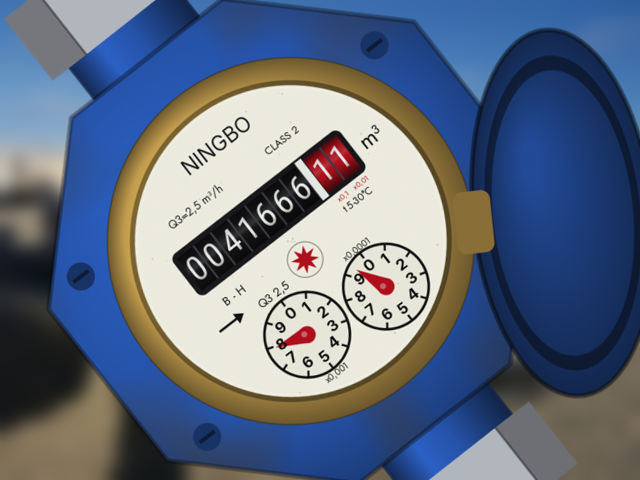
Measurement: 41666.1179 m³
